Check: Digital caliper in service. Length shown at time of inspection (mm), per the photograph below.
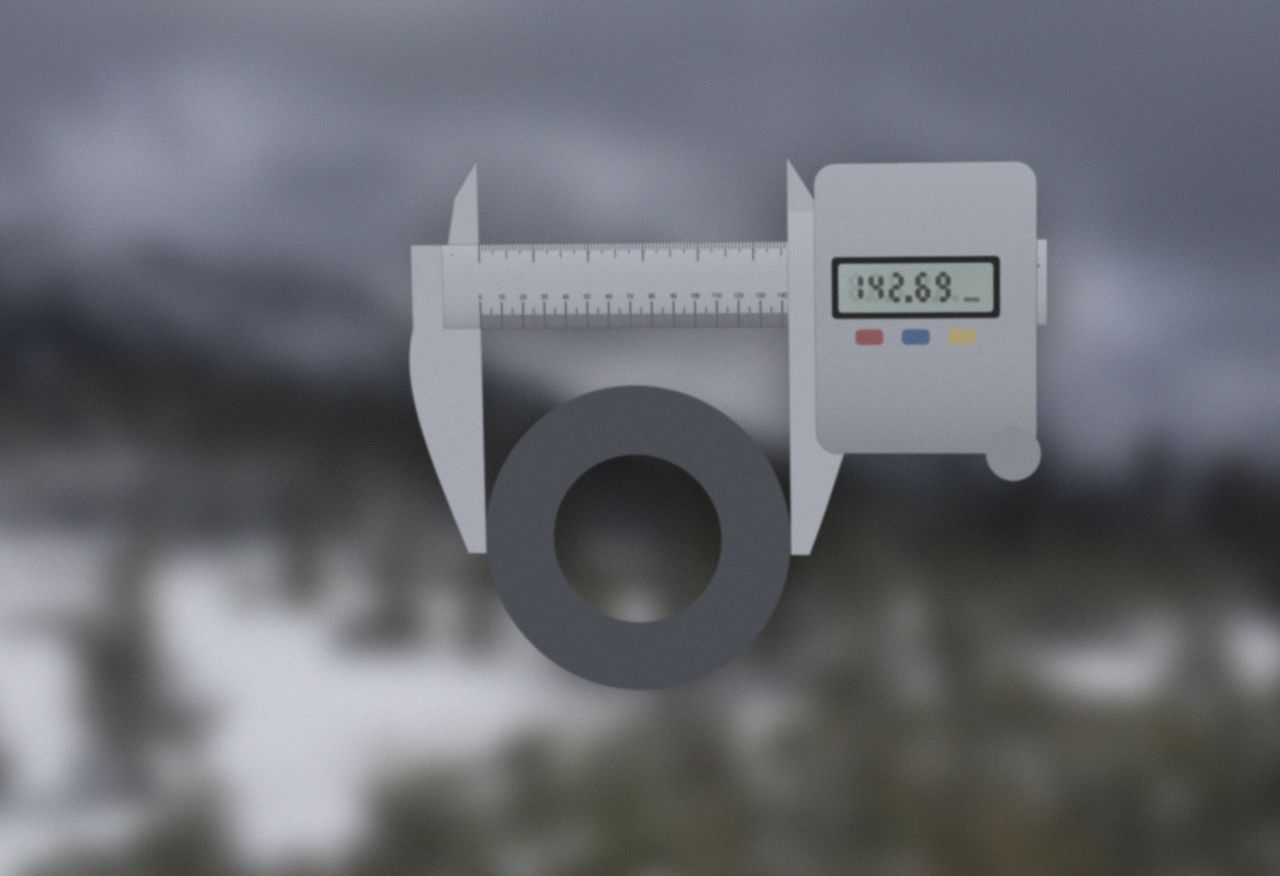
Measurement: 142.69 mm
